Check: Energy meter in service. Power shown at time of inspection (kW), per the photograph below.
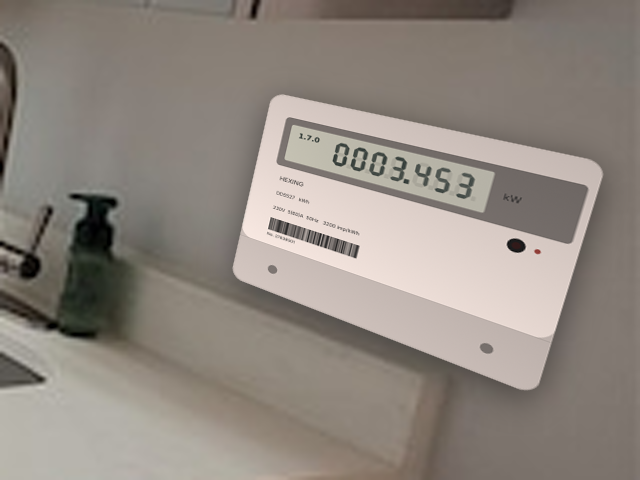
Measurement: 3.453 kW
